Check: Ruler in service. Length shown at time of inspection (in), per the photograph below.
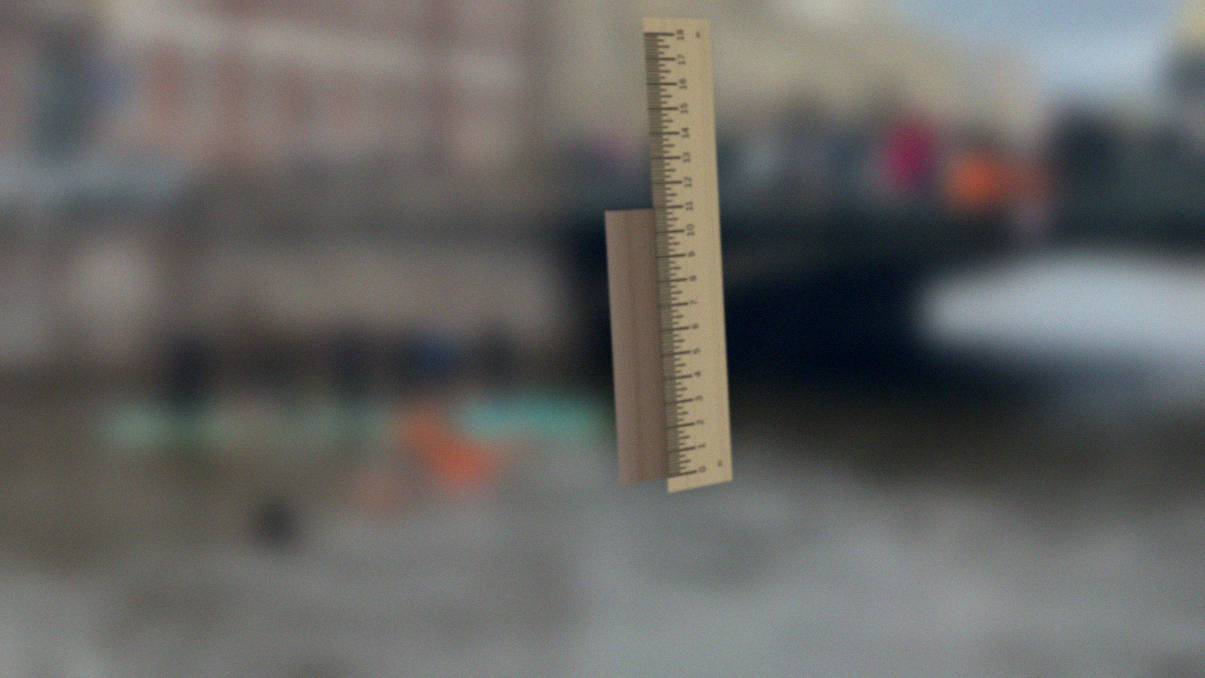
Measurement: 11 in
